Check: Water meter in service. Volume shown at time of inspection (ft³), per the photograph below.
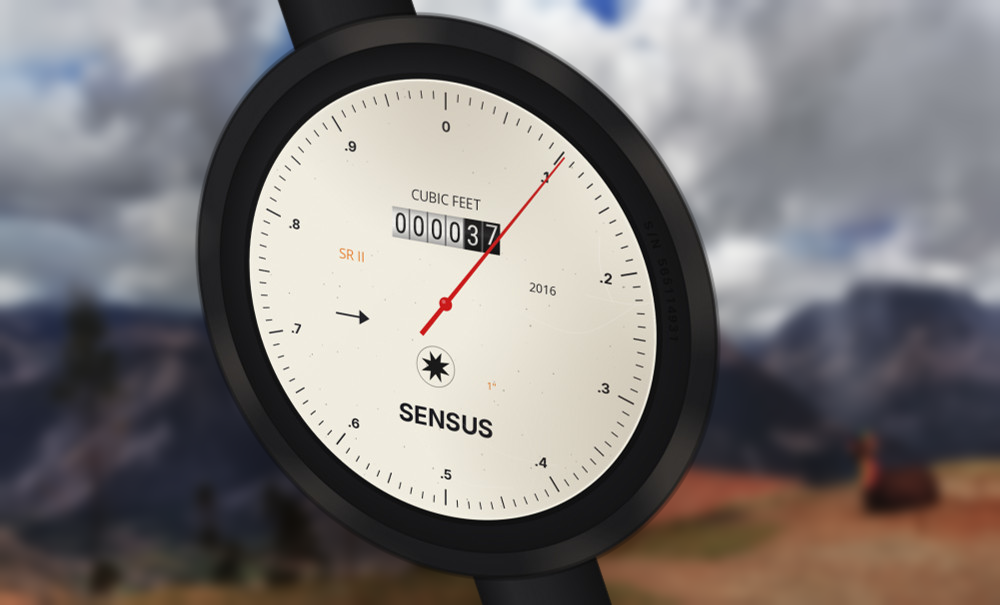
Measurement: 37.10 ft³
